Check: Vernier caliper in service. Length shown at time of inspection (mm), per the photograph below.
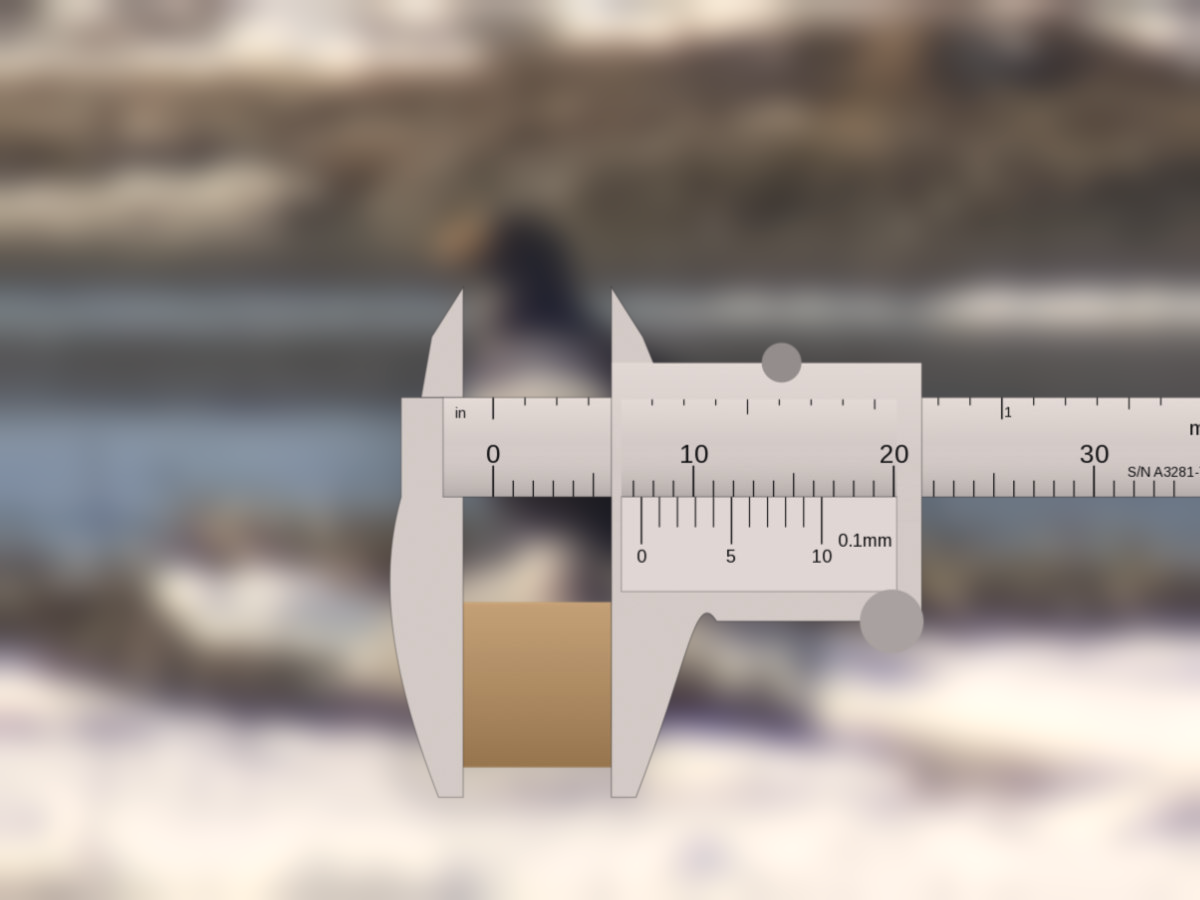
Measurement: 7.4 mm
